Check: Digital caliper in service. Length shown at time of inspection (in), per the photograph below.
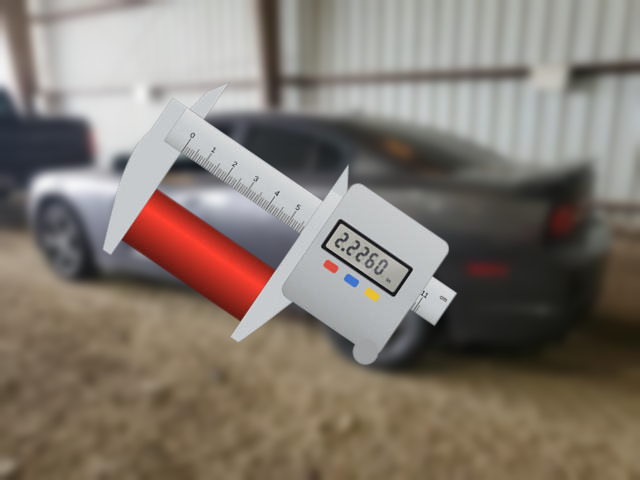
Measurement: 2.2260 in
